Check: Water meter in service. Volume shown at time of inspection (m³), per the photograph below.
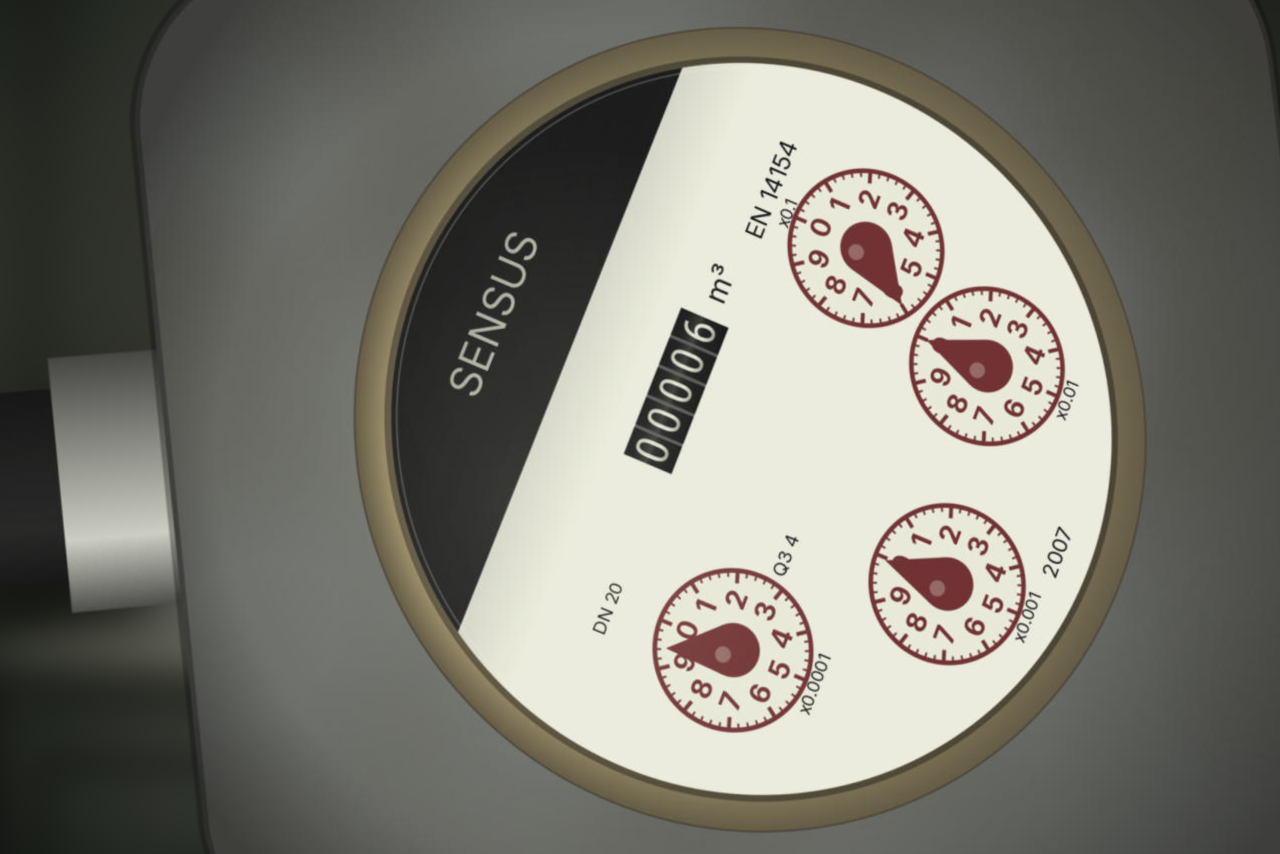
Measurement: 6.5999 m³
